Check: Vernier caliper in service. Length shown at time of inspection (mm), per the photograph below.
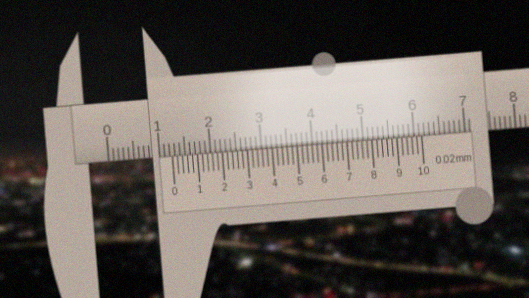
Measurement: 12.5 mm
